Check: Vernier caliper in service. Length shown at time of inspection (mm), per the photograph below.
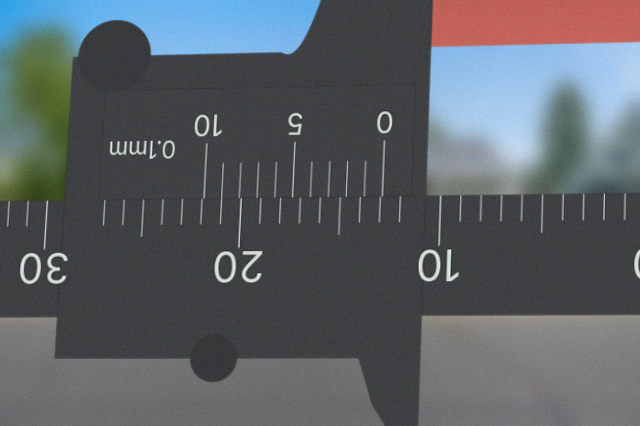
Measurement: 12.9 mm
